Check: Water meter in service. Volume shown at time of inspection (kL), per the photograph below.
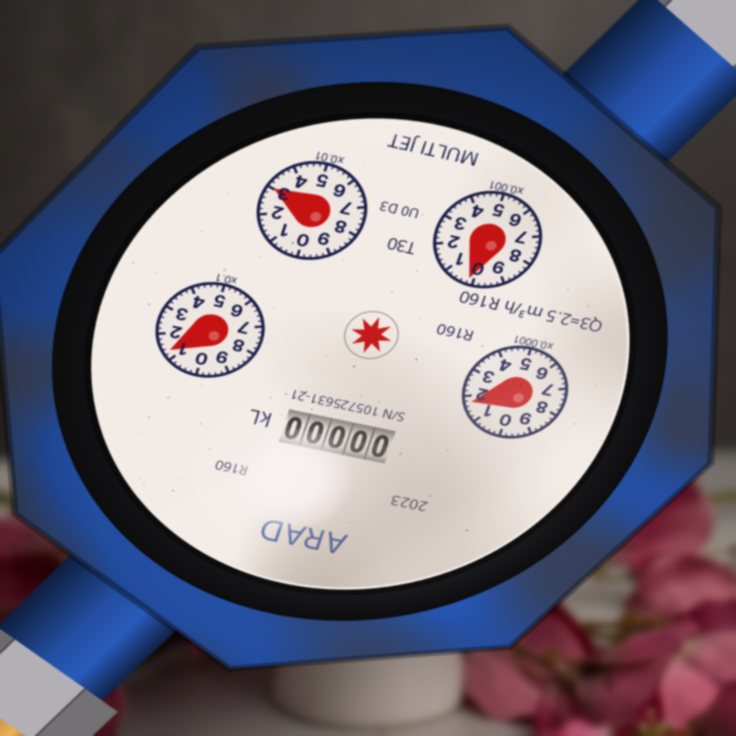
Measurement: 0.1301 kL
